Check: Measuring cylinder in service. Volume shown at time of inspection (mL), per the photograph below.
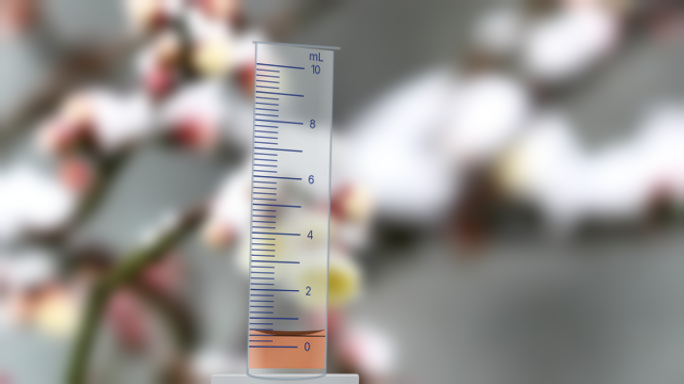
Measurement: 0.4 mL
